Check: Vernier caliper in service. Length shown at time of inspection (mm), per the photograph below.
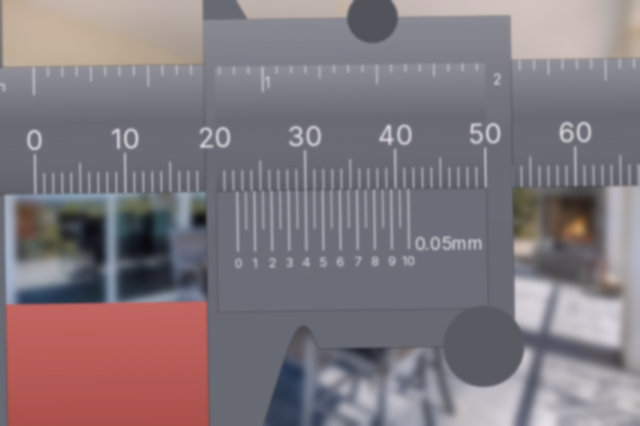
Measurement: 22.4 mm
